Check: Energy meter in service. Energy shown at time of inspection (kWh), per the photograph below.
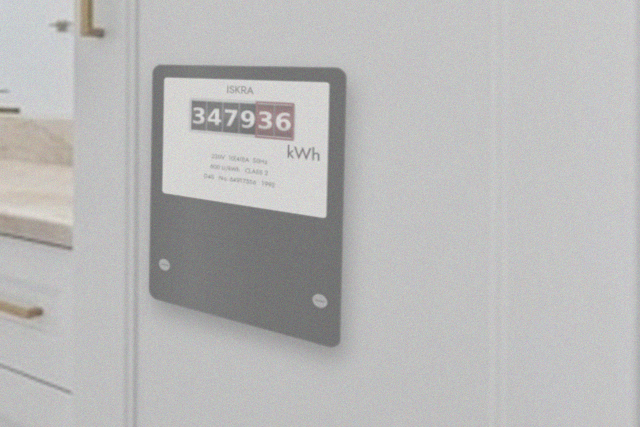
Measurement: 3479.36 kWh
